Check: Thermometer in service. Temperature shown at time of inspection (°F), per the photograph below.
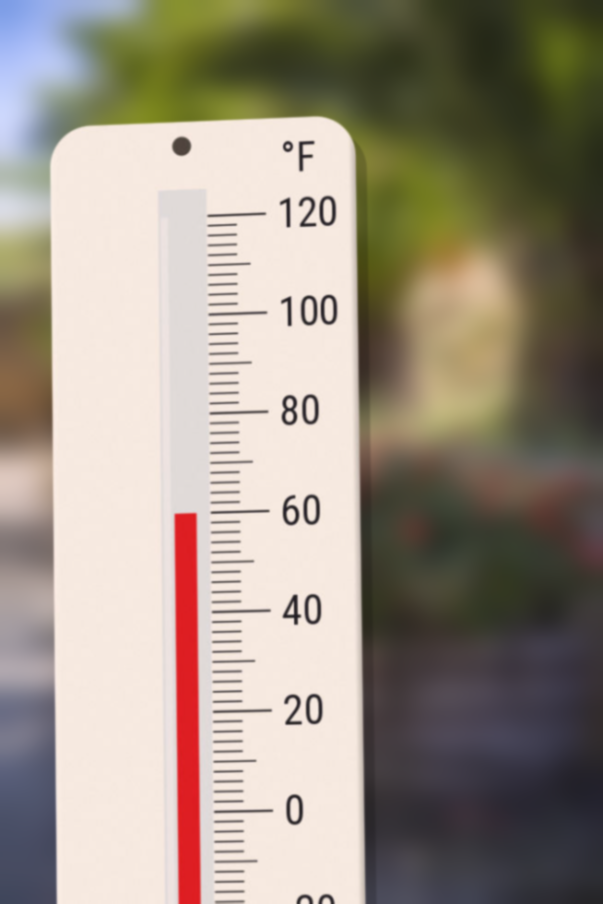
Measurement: 60 °F
